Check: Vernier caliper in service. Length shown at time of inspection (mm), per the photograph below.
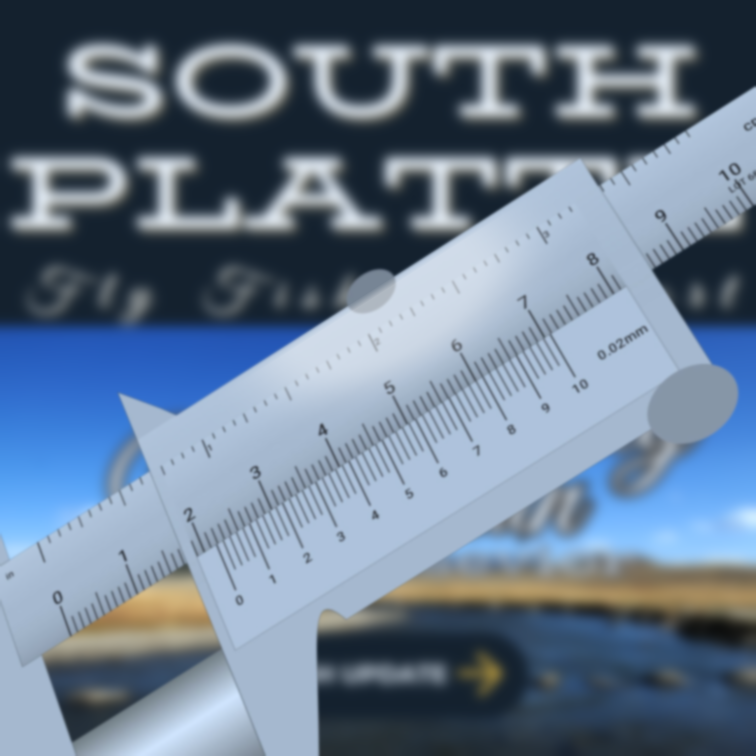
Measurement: 21.8 mm
